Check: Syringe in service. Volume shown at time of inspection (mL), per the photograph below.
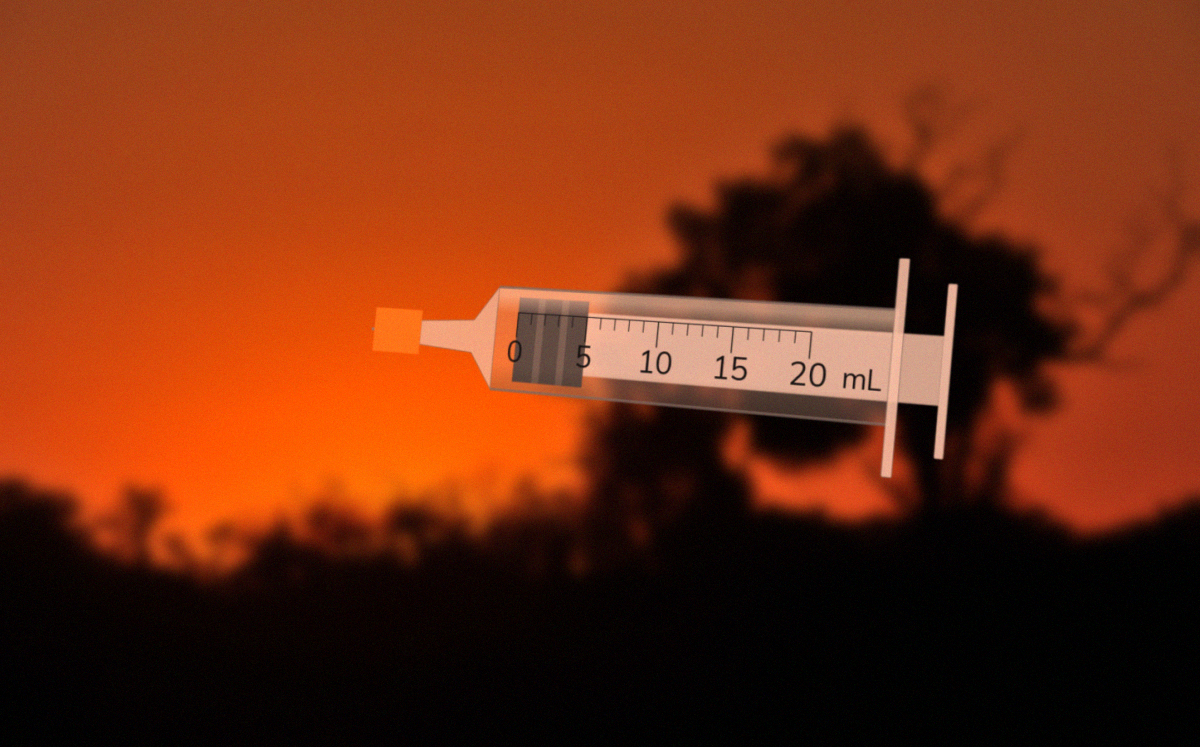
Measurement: 0 mL
